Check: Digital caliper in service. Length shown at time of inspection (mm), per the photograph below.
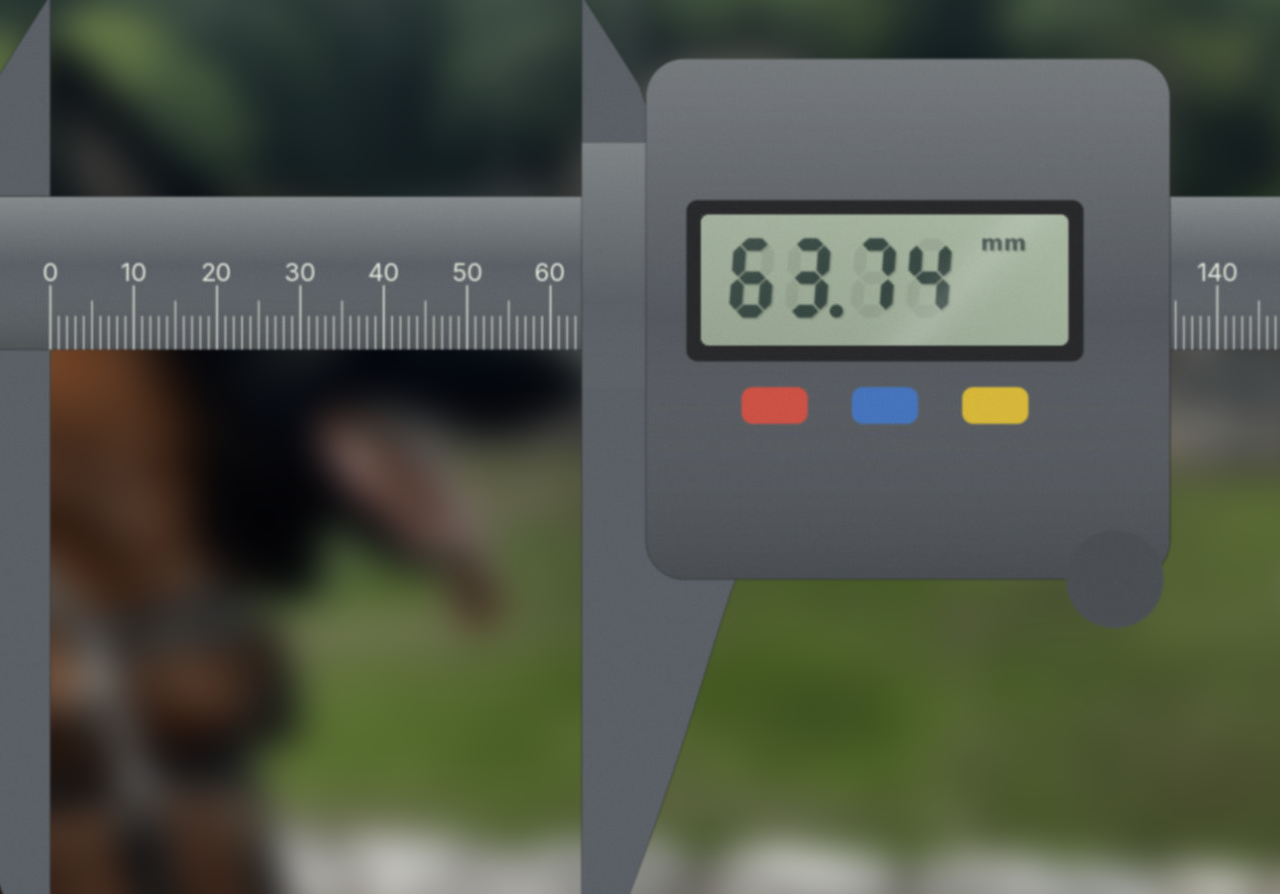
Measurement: 63.74 mm
